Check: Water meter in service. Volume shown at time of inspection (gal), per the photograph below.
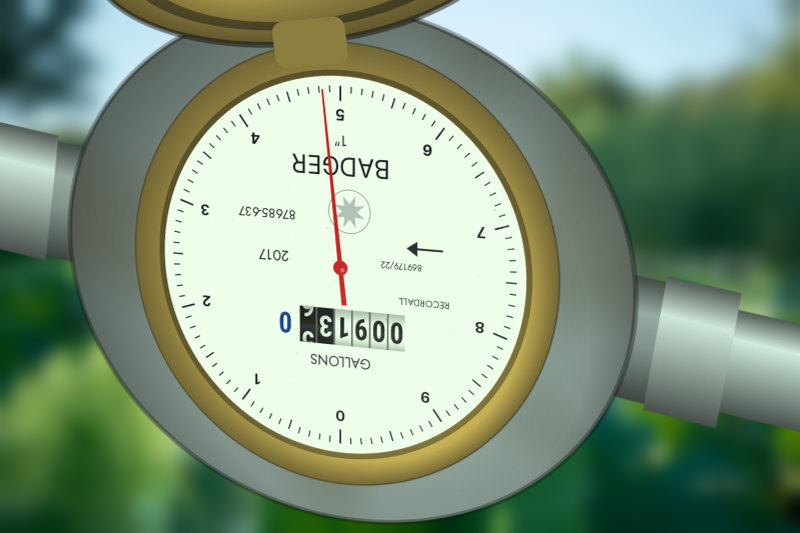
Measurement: 91354.8 gal
